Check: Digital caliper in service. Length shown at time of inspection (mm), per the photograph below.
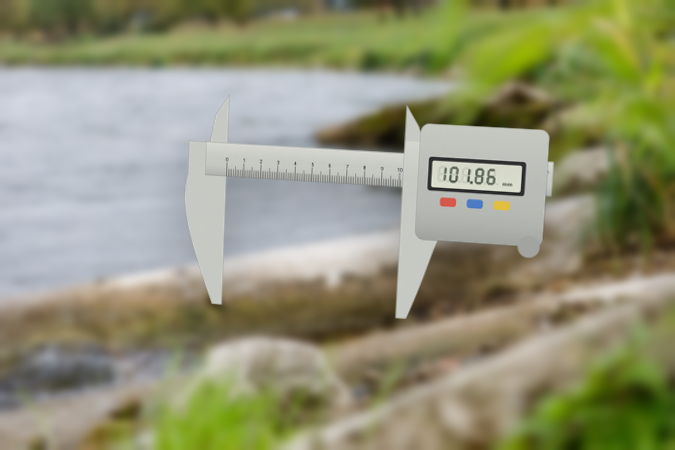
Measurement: 101.86 mm
